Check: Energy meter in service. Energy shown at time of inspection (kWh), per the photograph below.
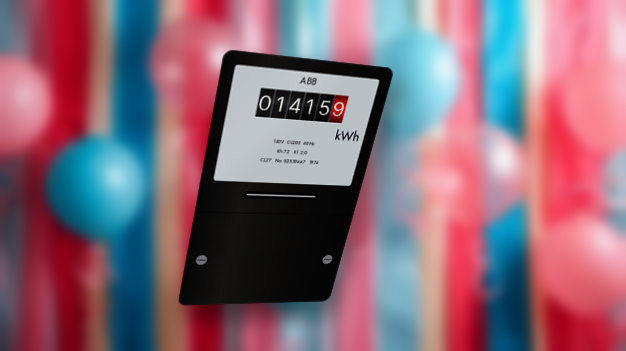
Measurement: 1415.9 kWh
